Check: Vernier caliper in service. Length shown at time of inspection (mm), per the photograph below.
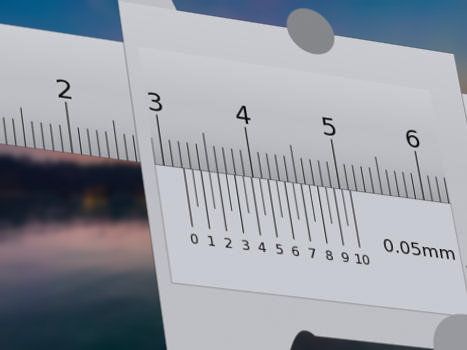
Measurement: 32.2 mm
